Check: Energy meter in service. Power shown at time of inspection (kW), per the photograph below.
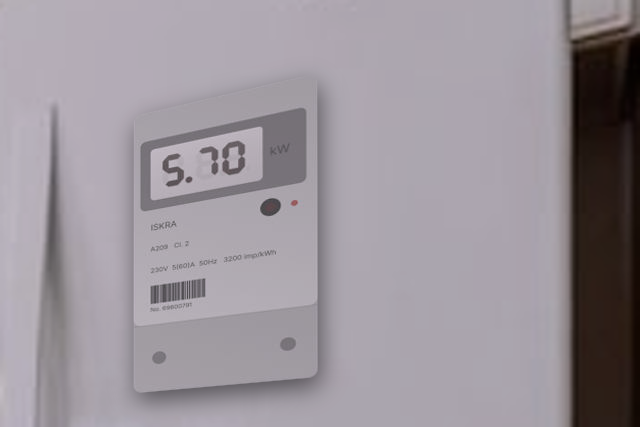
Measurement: 5.70 kW
